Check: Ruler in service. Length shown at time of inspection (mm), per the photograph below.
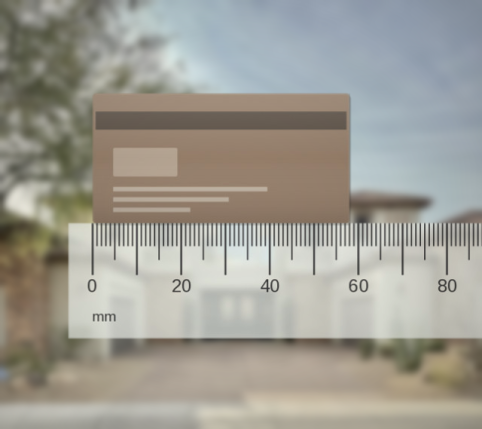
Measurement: 58 mm
